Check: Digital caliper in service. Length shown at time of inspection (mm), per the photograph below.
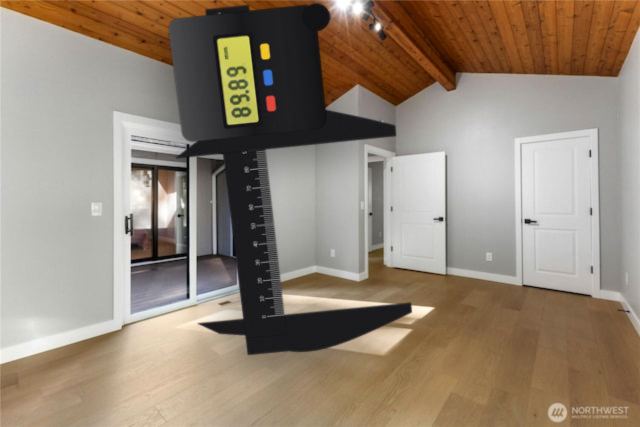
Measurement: 89.89 mm
